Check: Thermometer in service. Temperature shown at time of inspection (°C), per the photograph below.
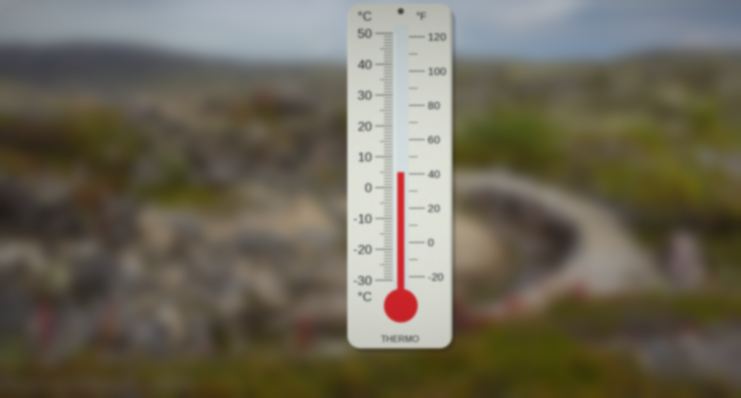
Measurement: 5 °C
